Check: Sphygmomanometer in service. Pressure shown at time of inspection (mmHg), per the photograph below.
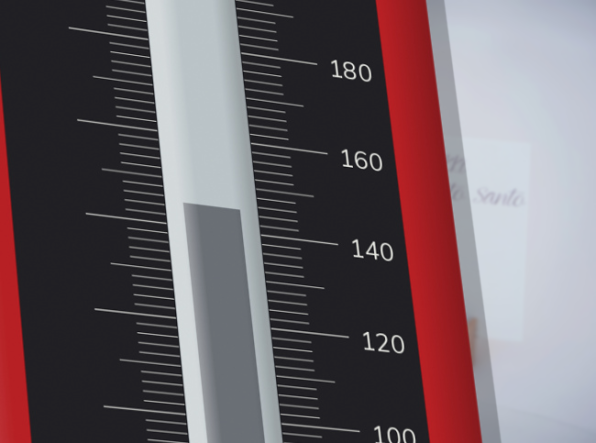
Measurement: 145 mmHg
